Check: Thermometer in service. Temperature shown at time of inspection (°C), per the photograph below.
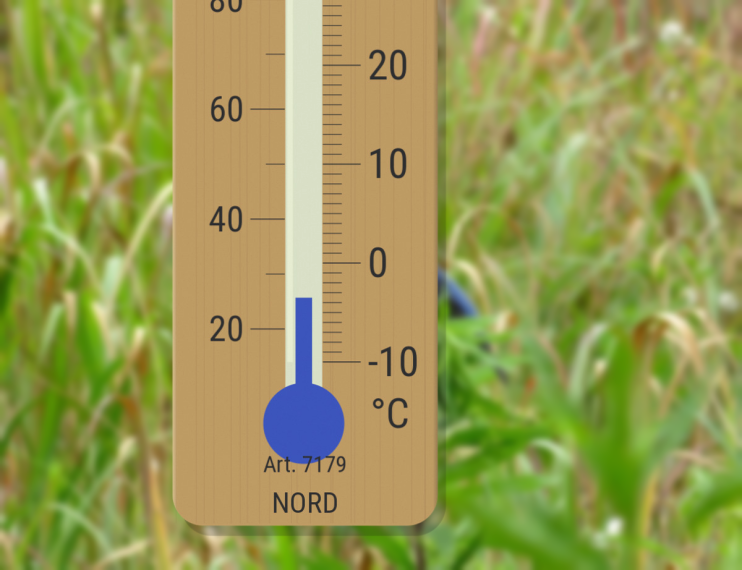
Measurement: -3.5 °C
